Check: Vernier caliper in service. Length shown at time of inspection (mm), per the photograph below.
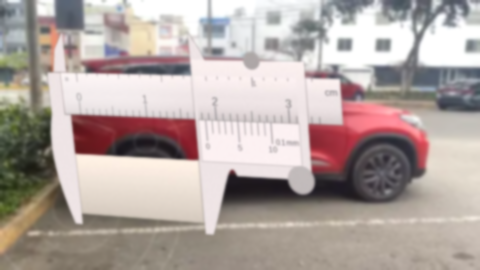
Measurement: 18.5 mm
